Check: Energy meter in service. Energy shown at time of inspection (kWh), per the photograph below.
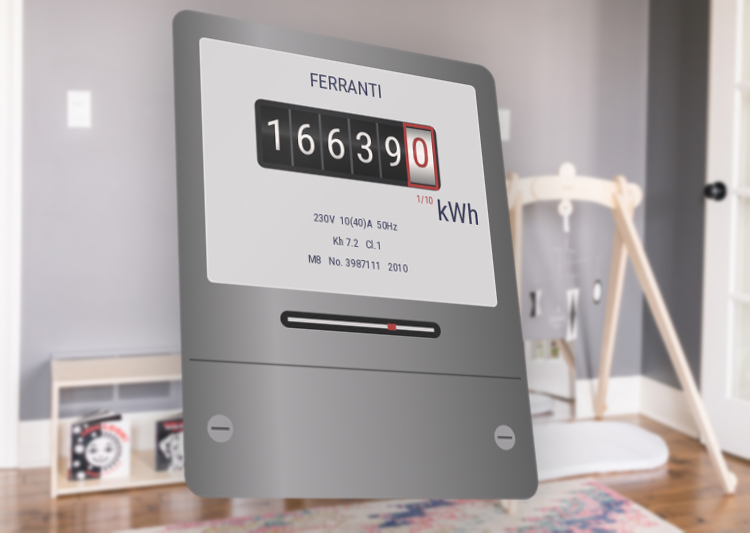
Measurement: 16639.0 kWh
